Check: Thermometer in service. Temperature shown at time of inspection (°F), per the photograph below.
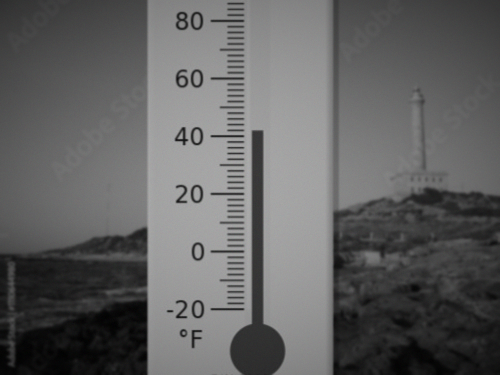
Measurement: 42 °F
